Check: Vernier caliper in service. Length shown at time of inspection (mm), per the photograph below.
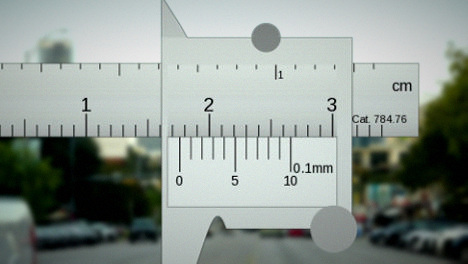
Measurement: 17.6 mm
